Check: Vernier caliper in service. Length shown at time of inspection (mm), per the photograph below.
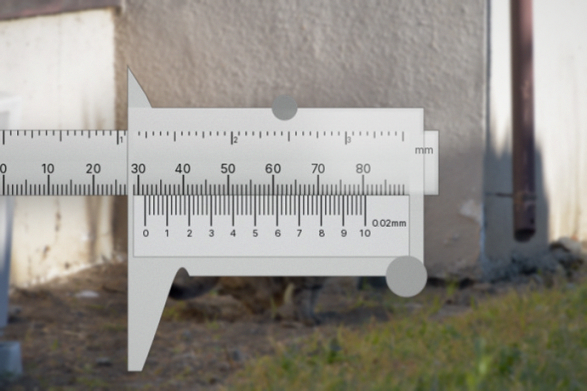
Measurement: 31.5 mm
